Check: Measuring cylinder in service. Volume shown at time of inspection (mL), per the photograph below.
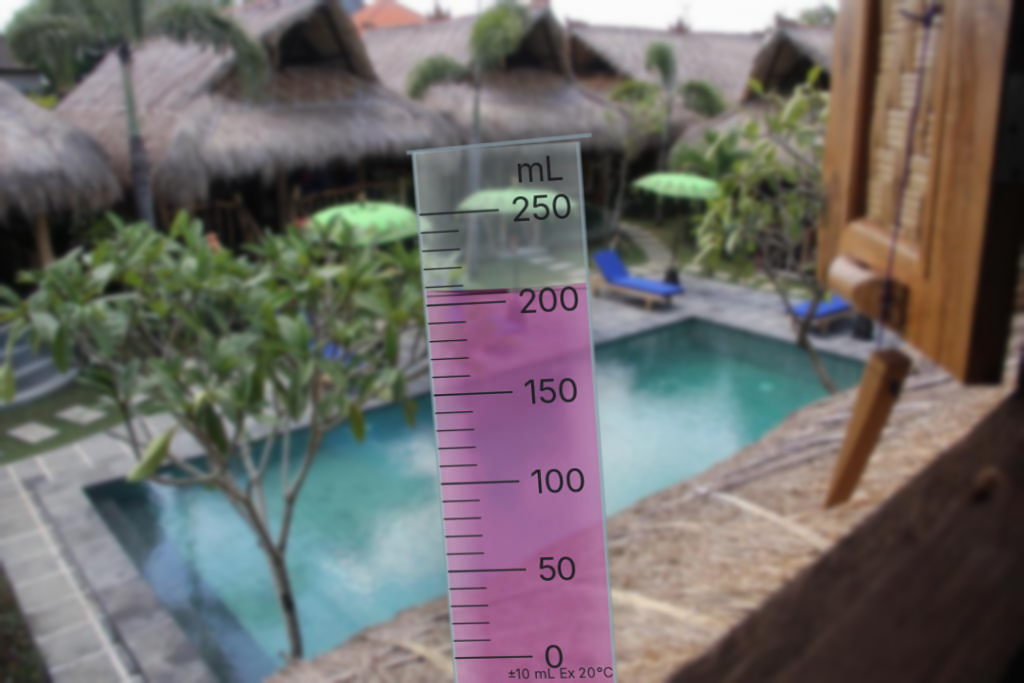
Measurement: 205 mL
